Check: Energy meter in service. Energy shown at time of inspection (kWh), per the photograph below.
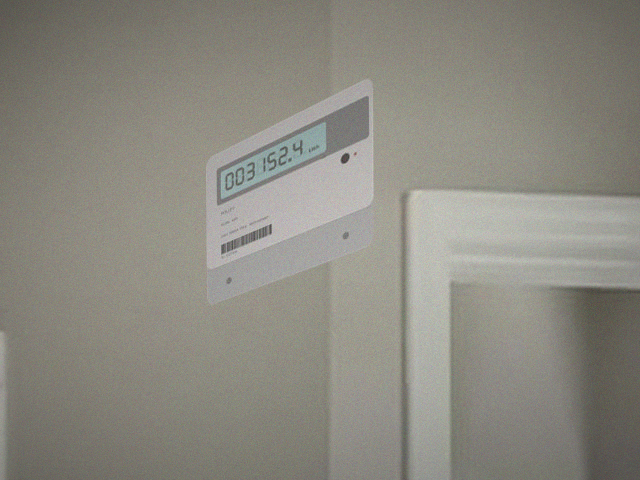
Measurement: 3152.4 kWh
